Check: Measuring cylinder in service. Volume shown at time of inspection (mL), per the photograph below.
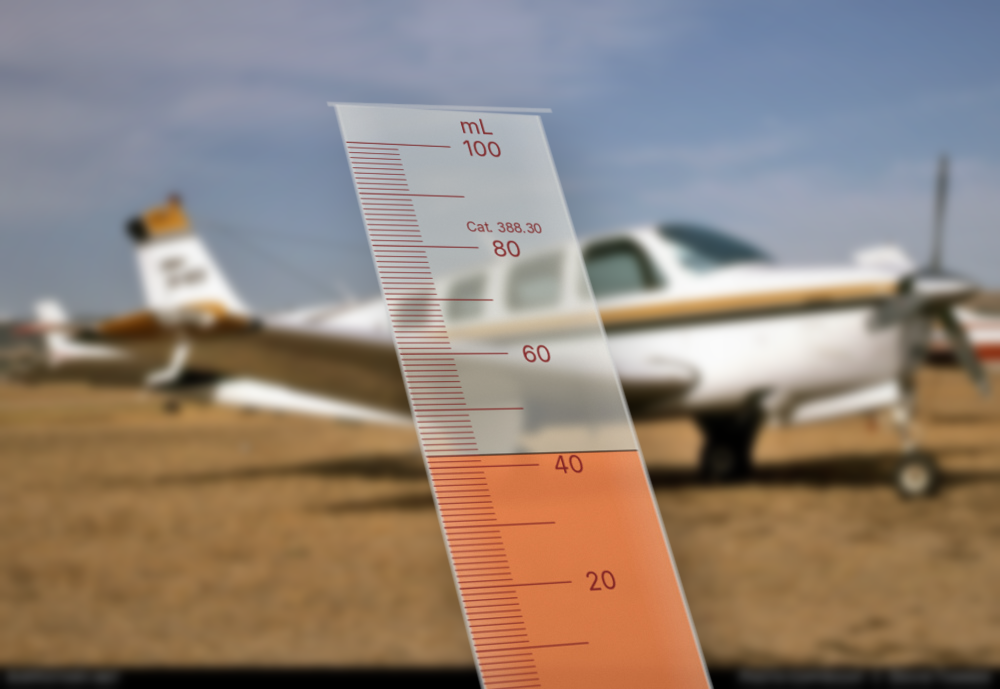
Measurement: 42 mL
